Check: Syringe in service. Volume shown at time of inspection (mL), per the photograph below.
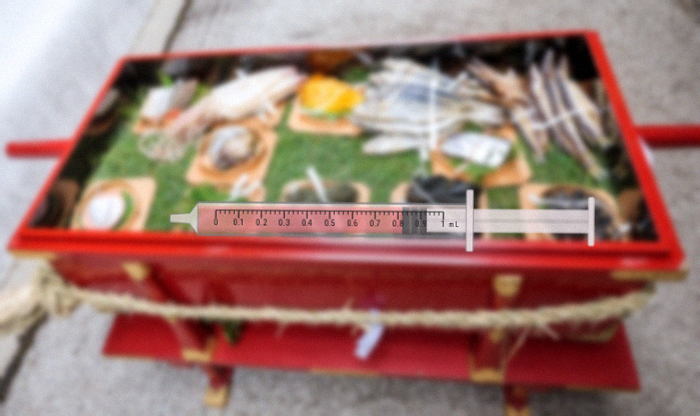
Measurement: 0.82 mL
